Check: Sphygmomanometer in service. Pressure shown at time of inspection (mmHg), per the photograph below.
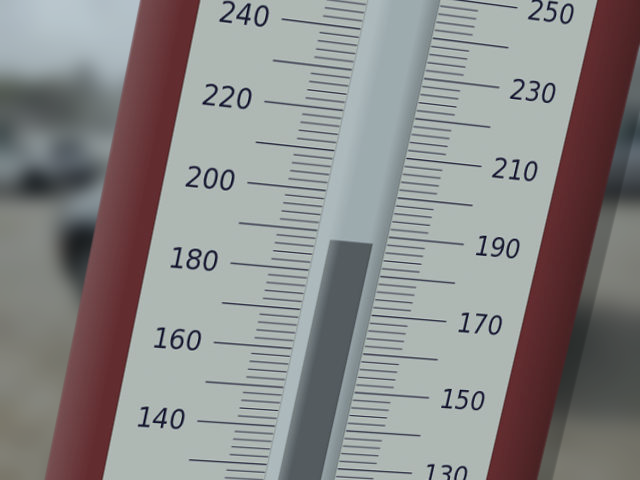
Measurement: 188 mmHg
